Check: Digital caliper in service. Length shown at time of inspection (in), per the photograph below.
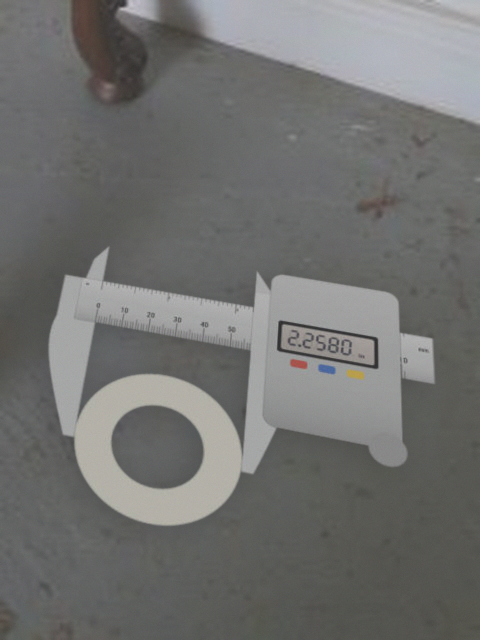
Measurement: 2.2580 in
